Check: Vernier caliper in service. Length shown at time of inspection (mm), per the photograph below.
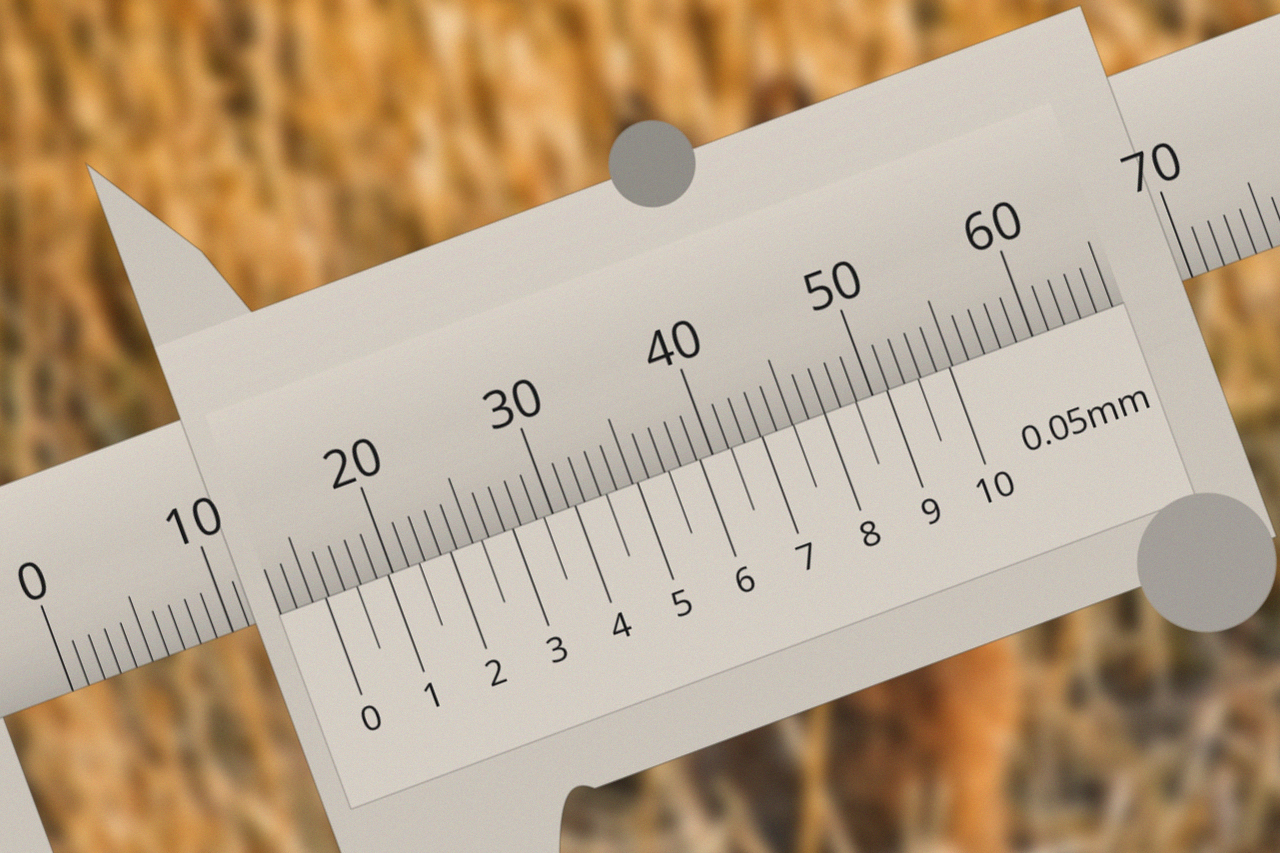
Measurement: 15.8 mm
